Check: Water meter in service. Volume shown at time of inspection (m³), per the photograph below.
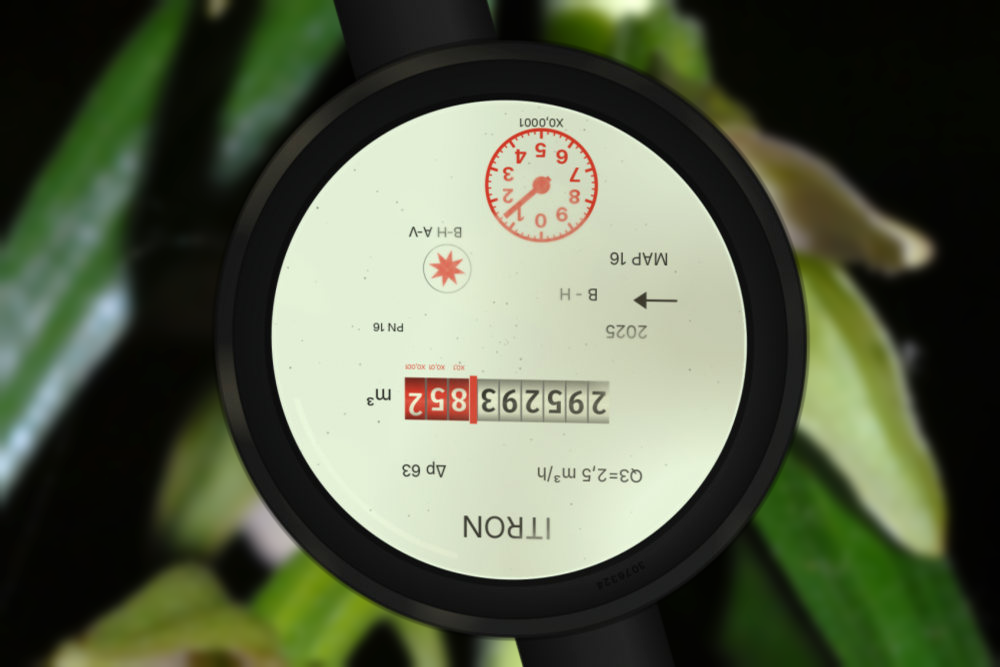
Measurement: 295293.8521 m³
